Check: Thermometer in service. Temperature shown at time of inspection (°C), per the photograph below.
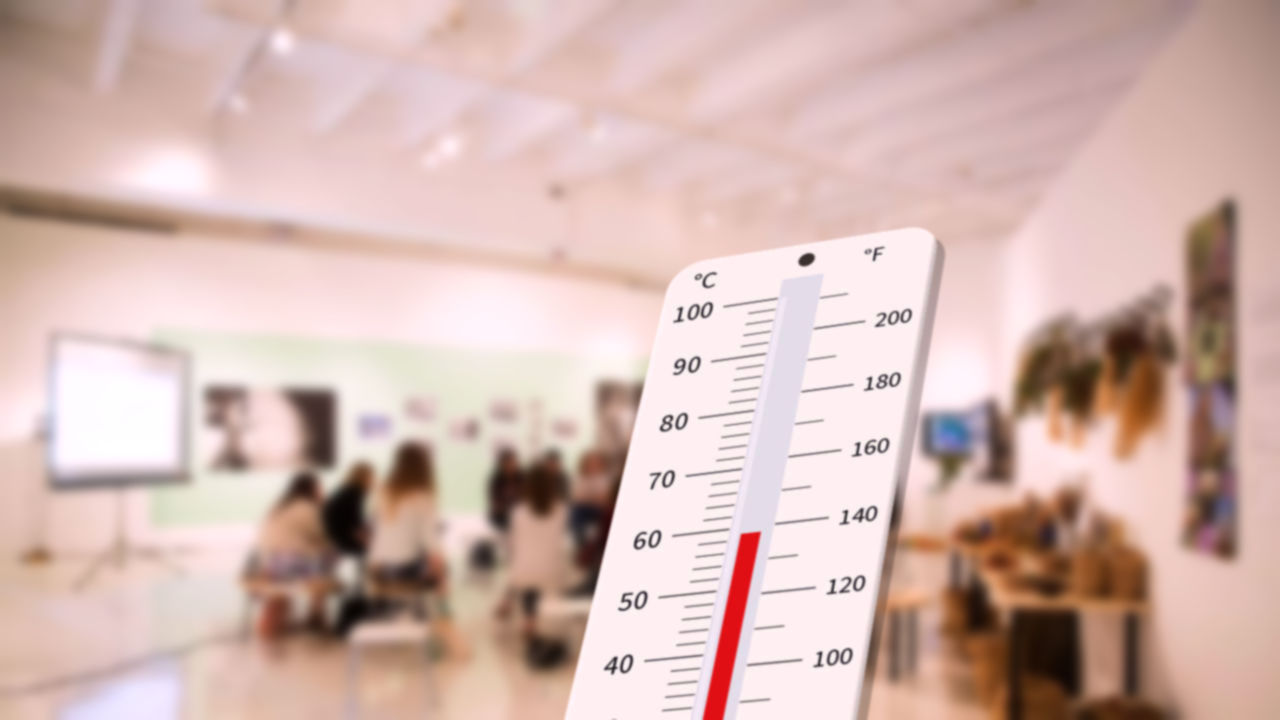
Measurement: 59 °C
